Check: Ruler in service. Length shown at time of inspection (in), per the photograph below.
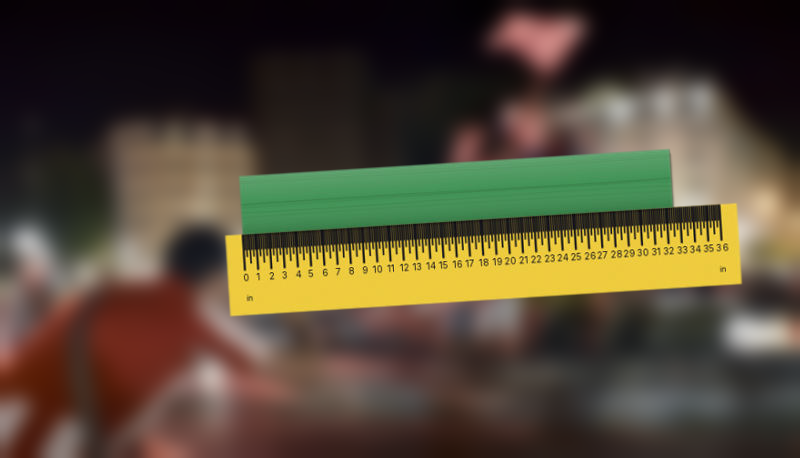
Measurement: 32.5 in
